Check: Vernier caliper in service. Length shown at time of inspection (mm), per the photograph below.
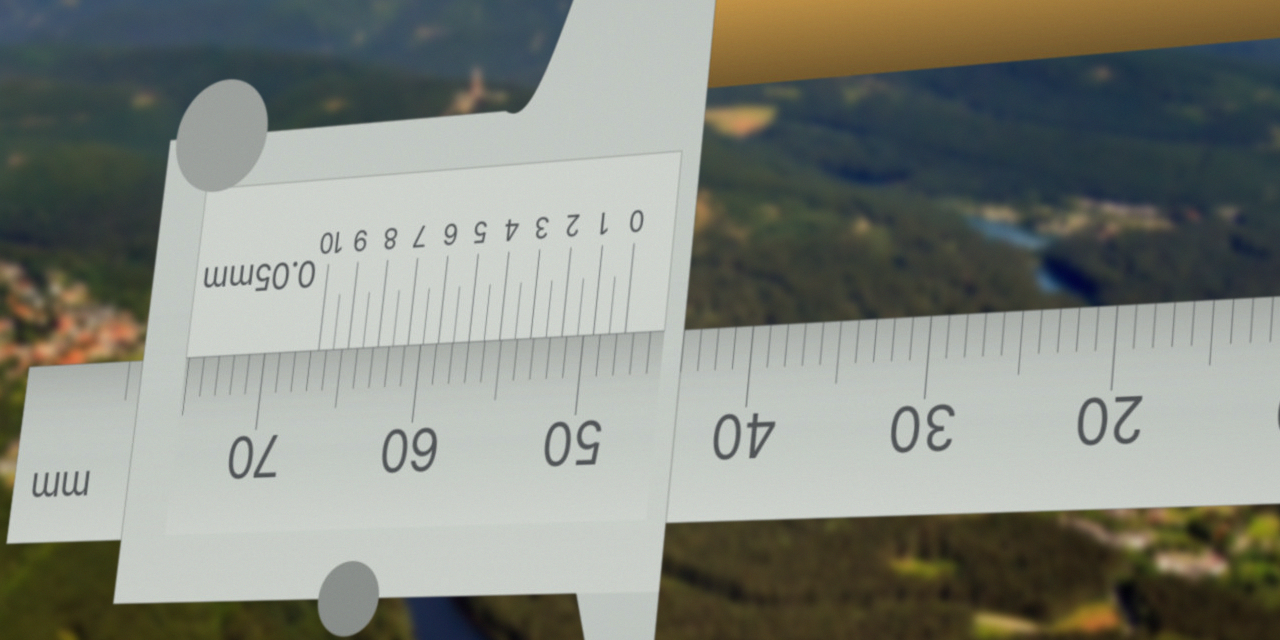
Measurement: 47.5 mm
